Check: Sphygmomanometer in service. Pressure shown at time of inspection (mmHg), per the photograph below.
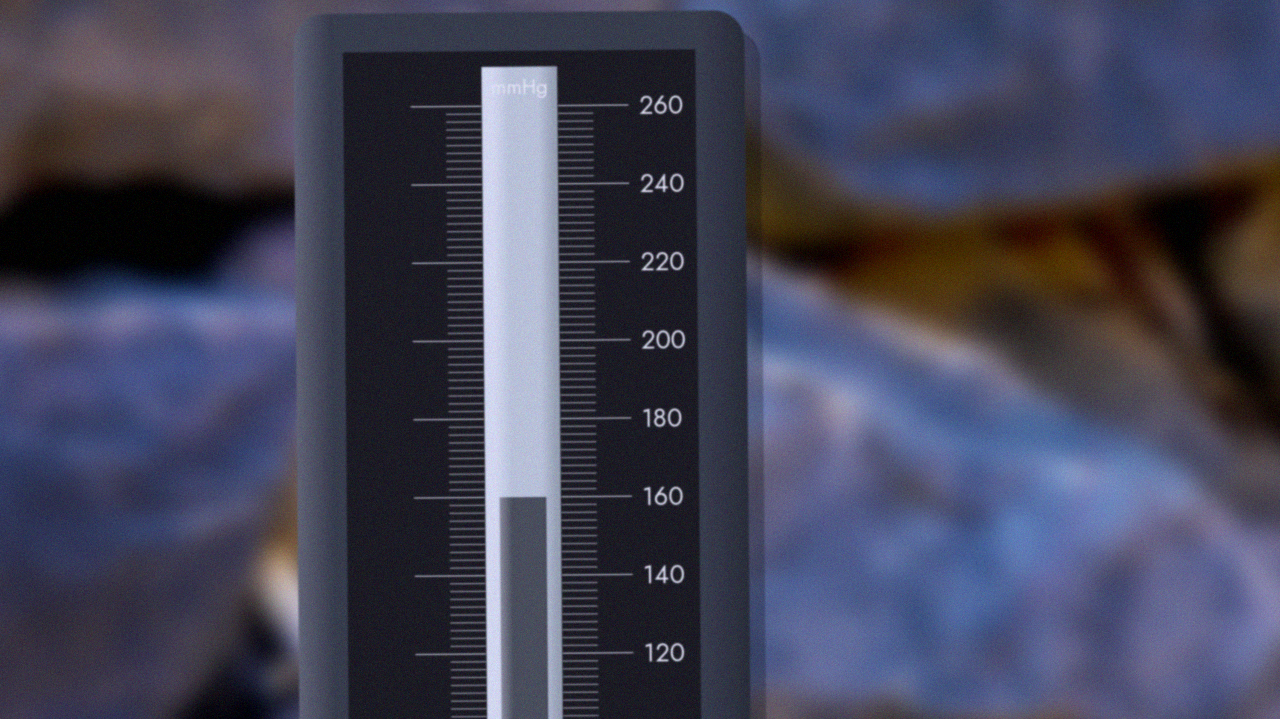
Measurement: 160 mmHg
